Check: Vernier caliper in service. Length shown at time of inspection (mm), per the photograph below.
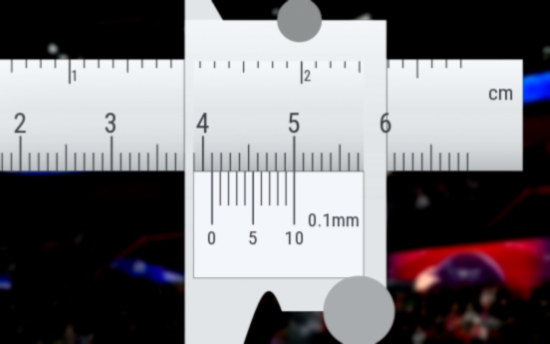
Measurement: 41.0 mm
